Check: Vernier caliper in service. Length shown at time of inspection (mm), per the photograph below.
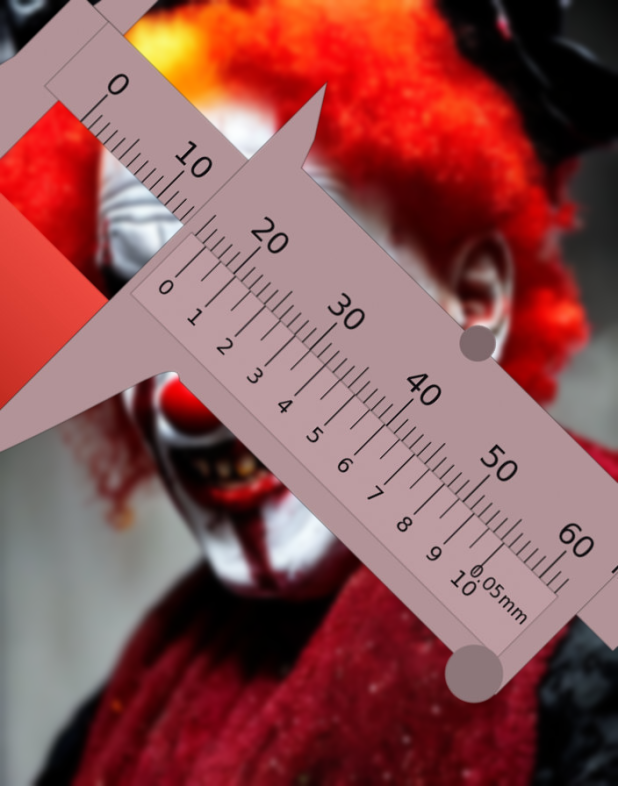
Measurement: 16.4 mm
